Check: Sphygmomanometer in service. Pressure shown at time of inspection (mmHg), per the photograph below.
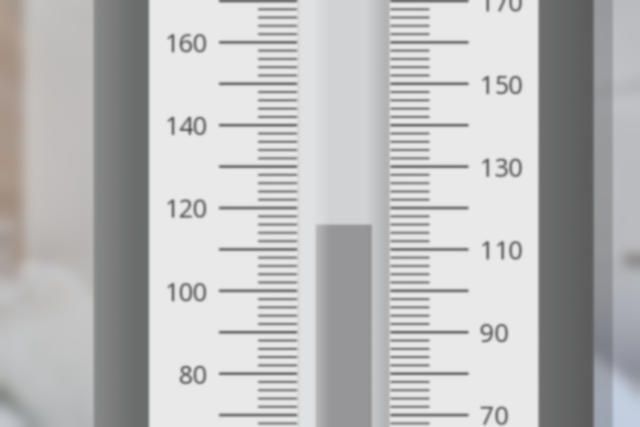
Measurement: 116 mmHg
